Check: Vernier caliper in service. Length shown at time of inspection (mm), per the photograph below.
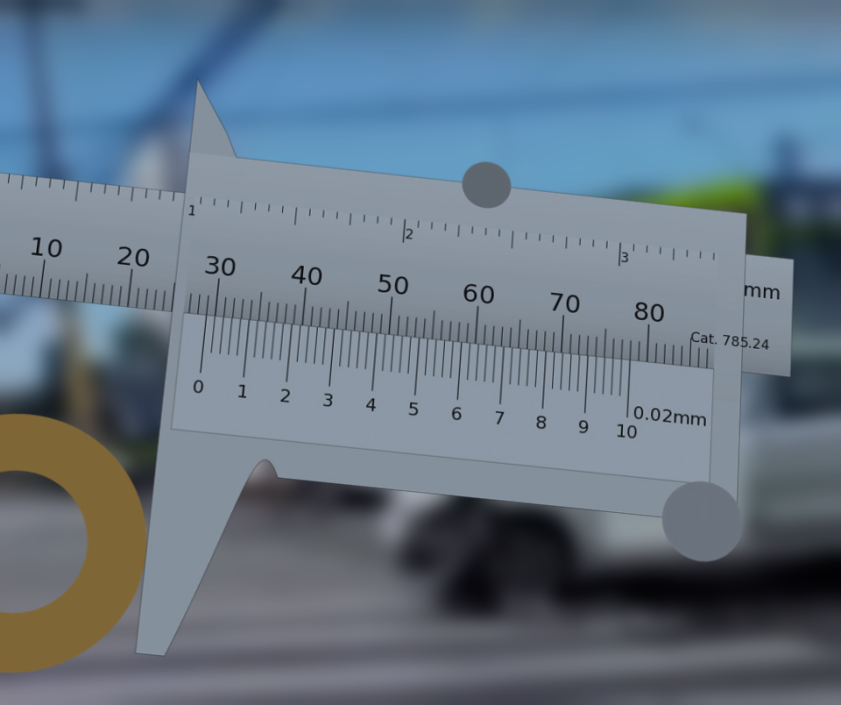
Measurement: 29.0 mm
